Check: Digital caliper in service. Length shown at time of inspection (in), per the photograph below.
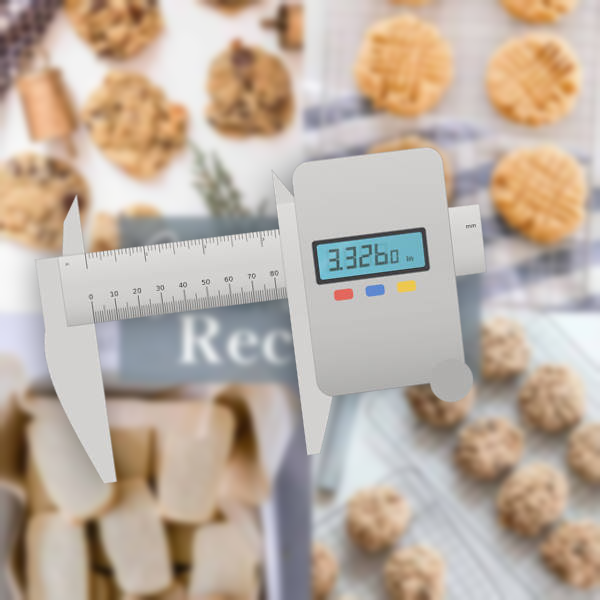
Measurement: 3.3260 in
